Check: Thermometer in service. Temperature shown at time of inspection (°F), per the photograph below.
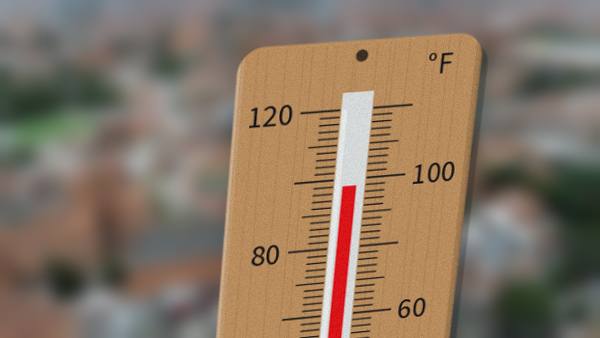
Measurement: 98 °F
